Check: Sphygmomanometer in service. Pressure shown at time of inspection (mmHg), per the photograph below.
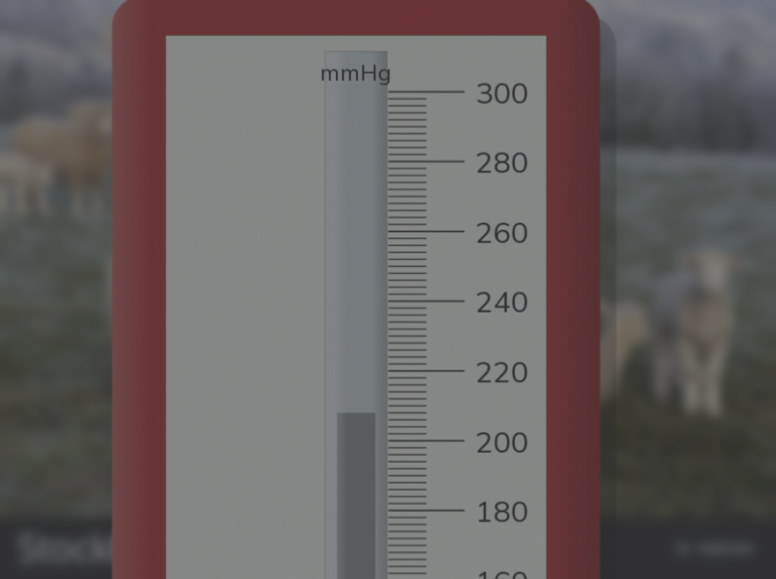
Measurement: 208 mmHg
